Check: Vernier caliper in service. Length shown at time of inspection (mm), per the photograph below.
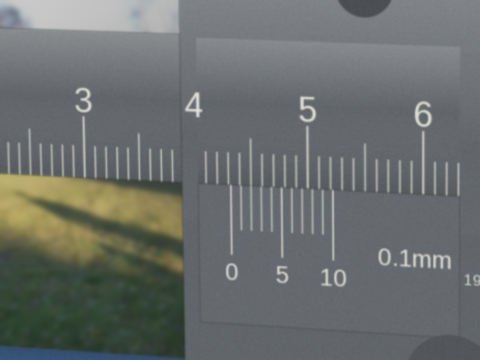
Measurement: 43.2 mm
